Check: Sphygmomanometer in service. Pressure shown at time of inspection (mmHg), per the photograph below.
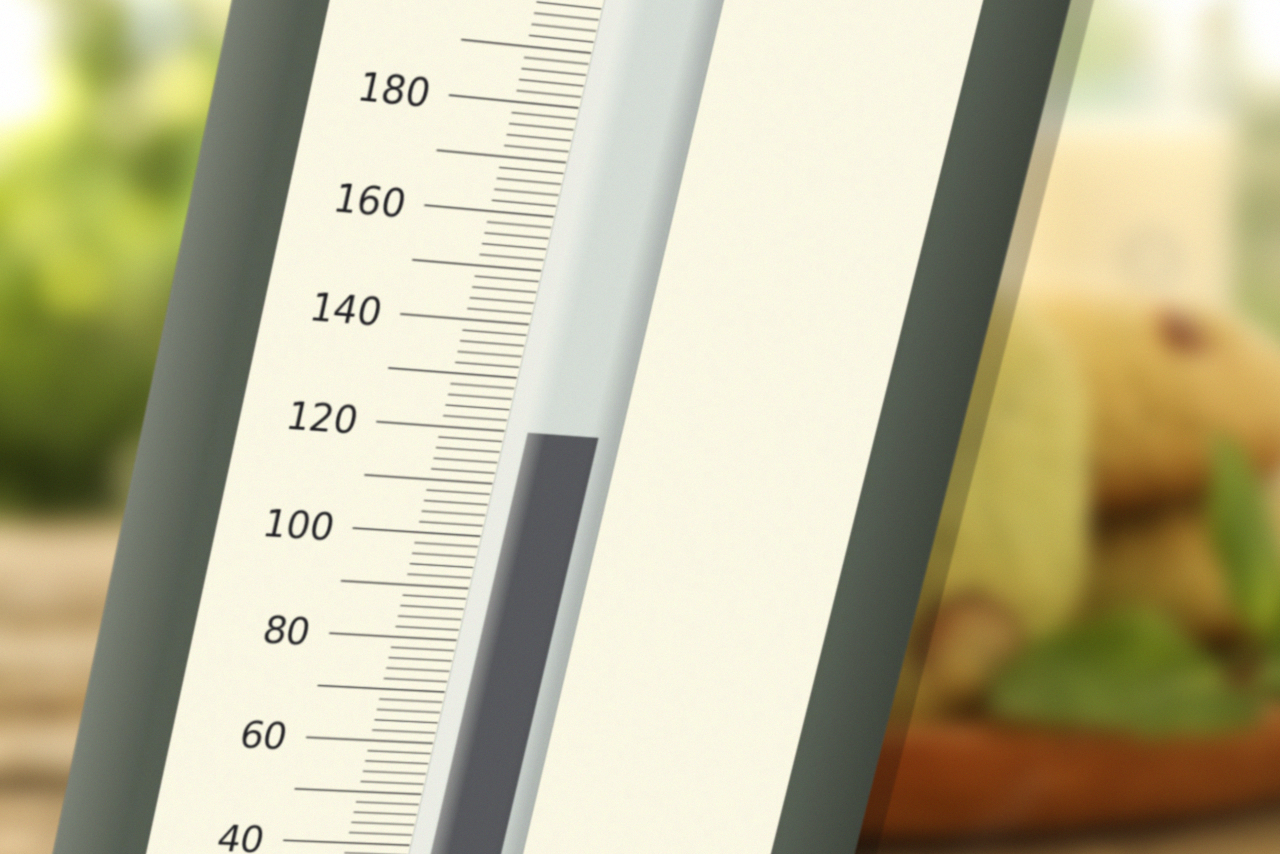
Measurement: 120 mmHg
